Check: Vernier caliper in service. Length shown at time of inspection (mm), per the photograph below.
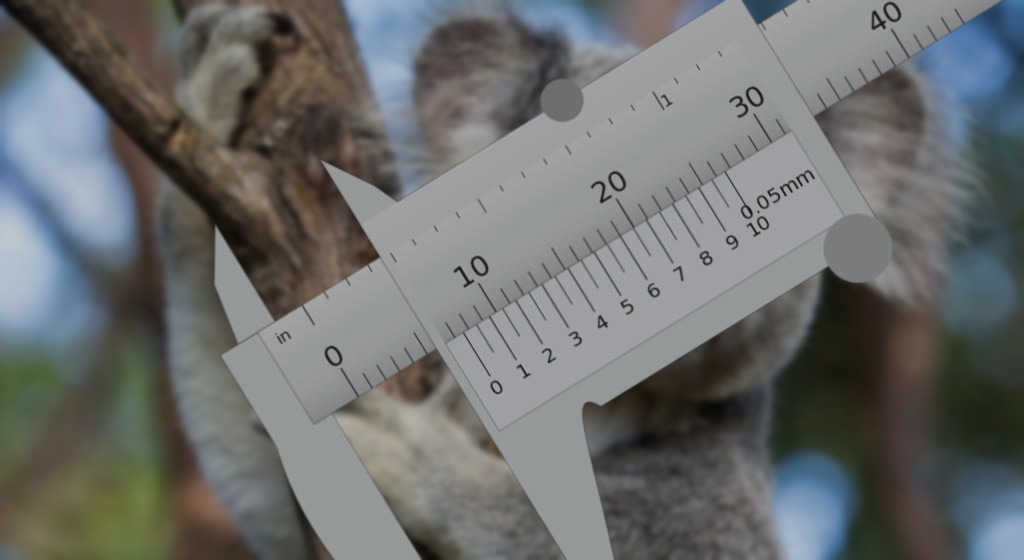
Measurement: 7.6 mm
